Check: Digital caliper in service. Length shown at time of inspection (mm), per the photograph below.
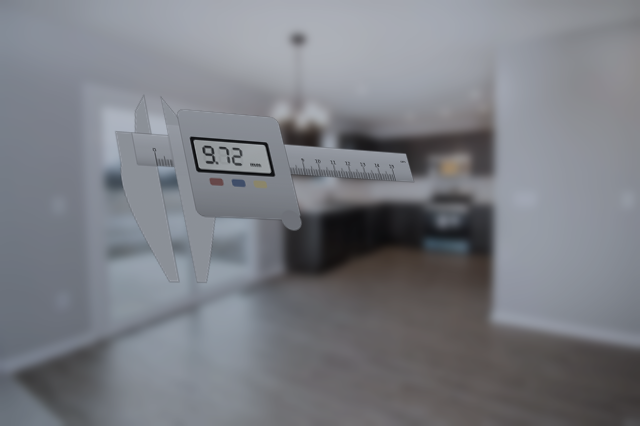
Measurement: 9.72 mm
